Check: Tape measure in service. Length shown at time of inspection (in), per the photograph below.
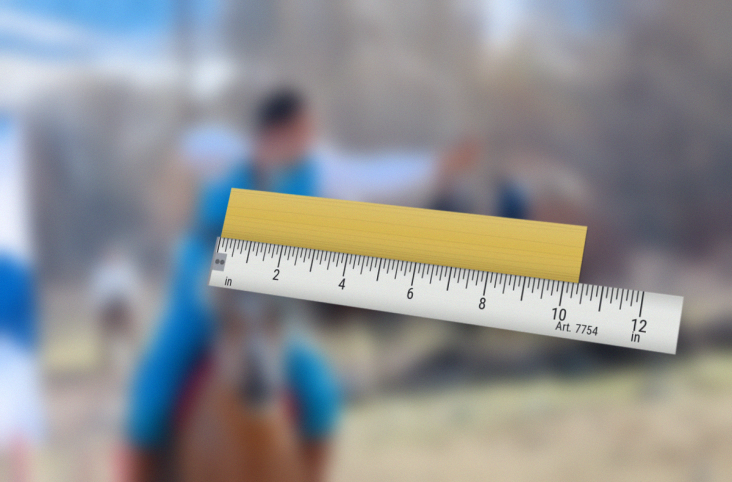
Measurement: 10.375 in
